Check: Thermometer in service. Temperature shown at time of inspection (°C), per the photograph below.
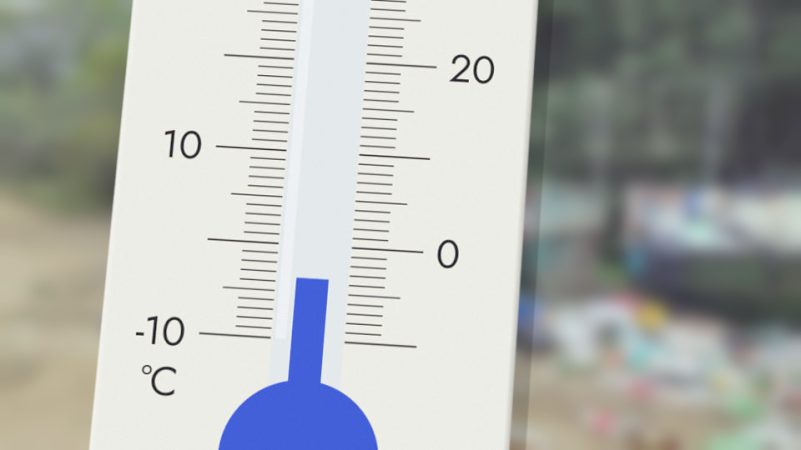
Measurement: -3.5 °C
